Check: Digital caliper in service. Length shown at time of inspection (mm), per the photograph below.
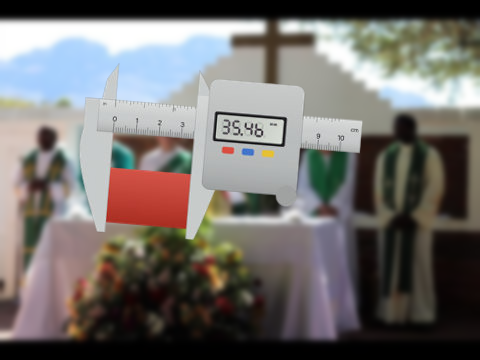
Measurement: 35.46 mm
